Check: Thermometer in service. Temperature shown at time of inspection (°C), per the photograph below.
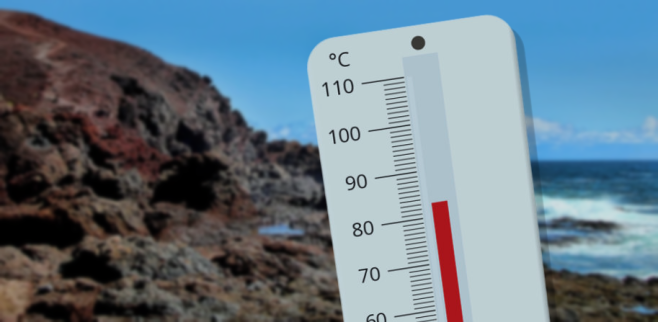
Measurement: 83 °C
